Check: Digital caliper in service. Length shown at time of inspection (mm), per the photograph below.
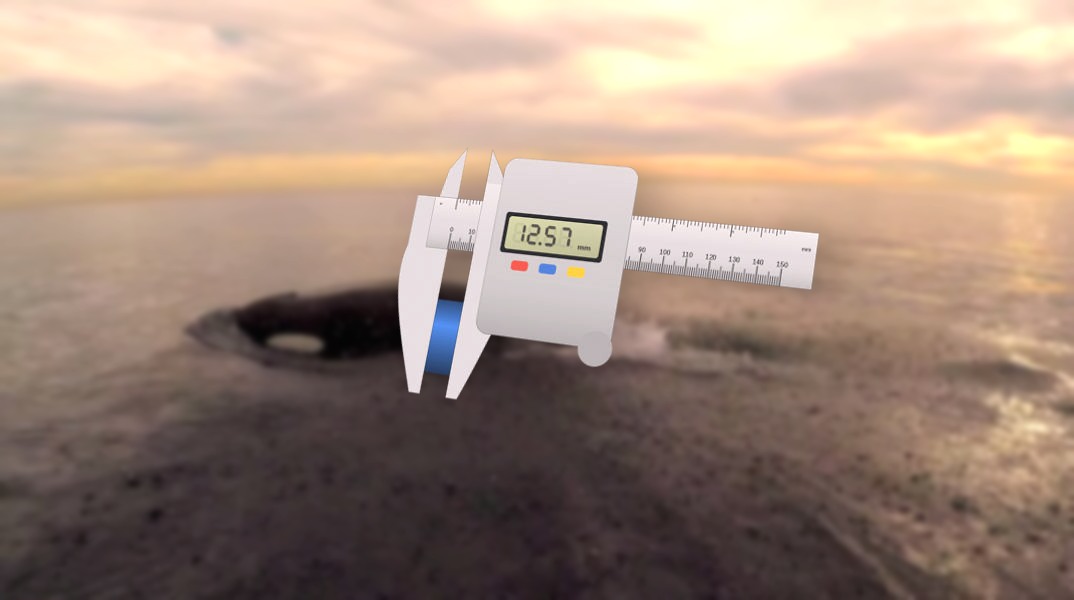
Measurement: 12.57 mm
